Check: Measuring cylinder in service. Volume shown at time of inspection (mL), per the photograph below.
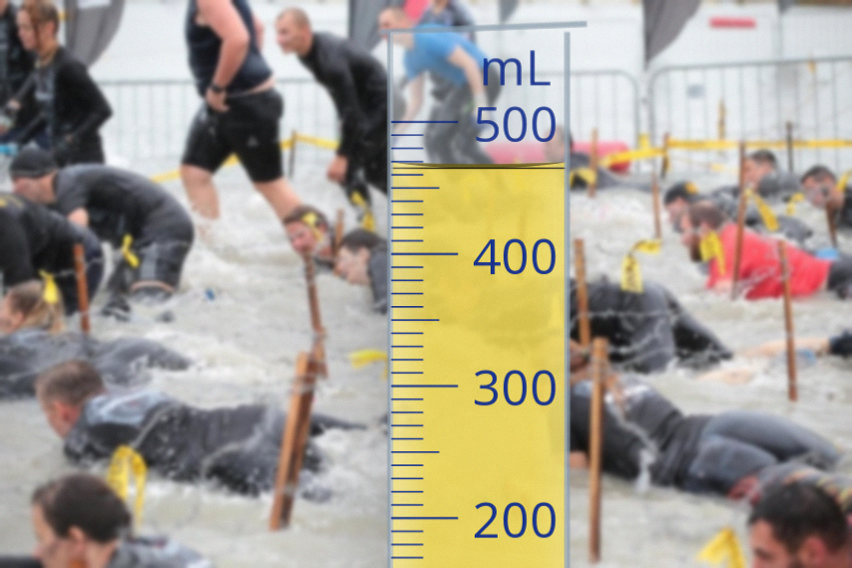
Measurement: 465 mL
